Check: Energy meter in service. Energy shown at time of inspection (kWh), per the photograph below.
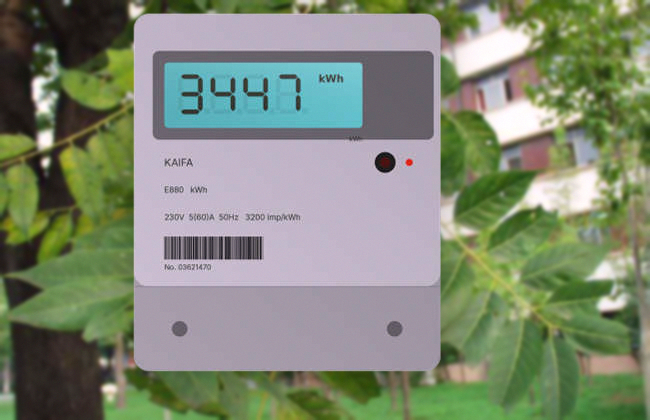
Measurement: 3447 kWh
